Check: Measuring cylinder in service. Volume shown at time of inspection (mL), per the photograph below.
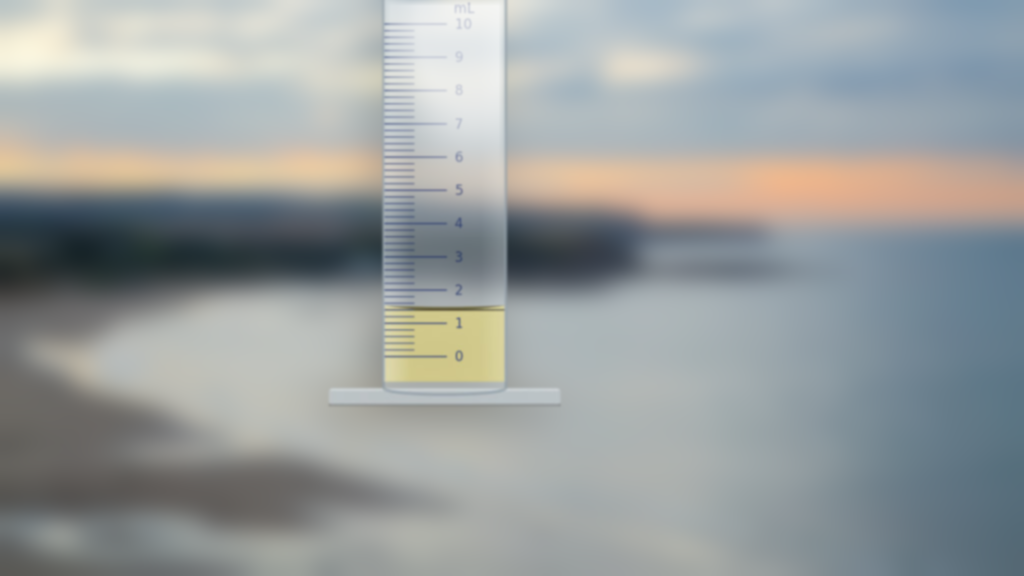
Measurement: 1.4 mL
